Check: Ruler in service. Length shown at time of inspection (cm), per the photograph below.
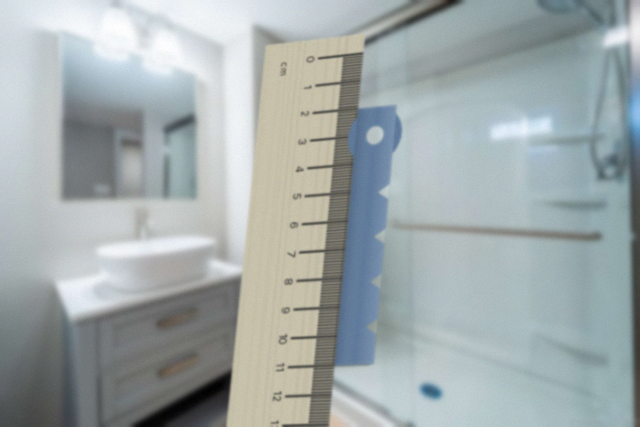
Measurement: 9 cm
